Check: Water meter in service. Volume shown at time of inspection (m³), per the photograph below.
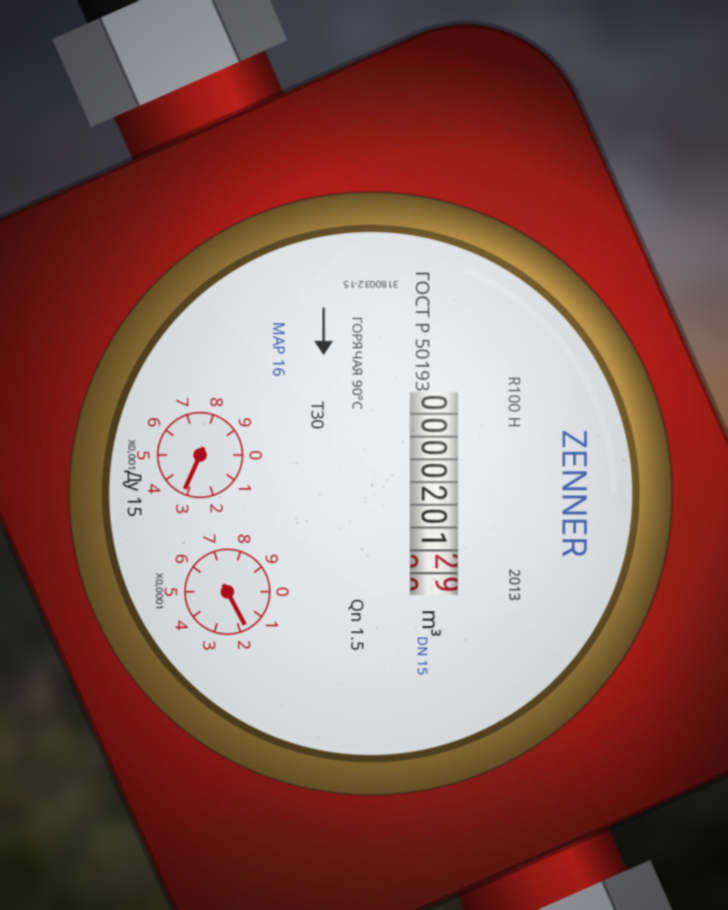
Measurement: 201.2931 m³
